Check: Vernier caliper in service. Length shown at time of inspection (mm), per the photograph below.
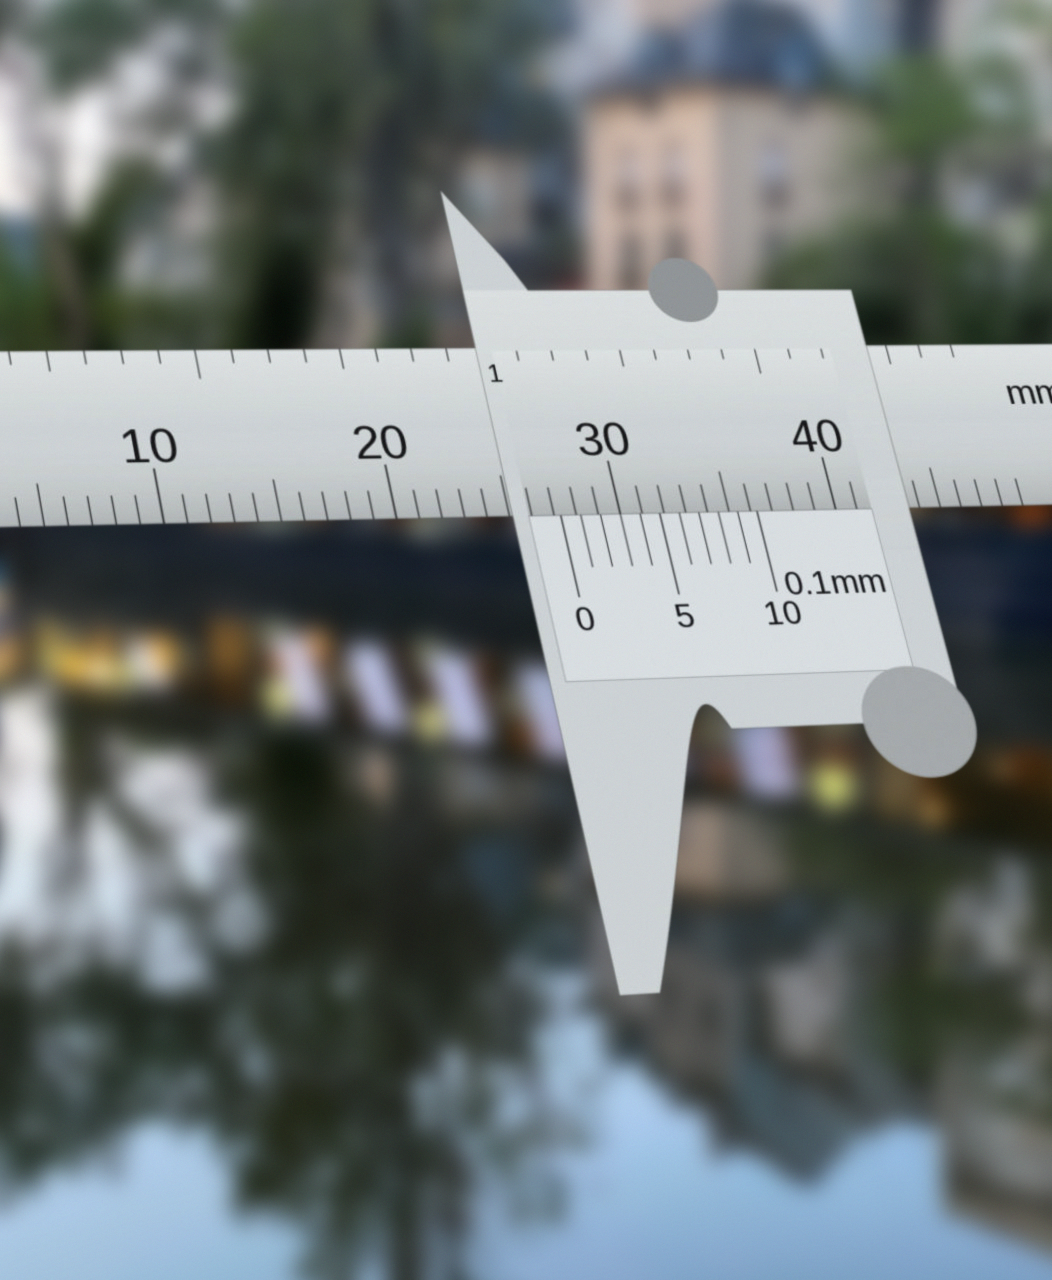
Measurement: 27.3 mm
